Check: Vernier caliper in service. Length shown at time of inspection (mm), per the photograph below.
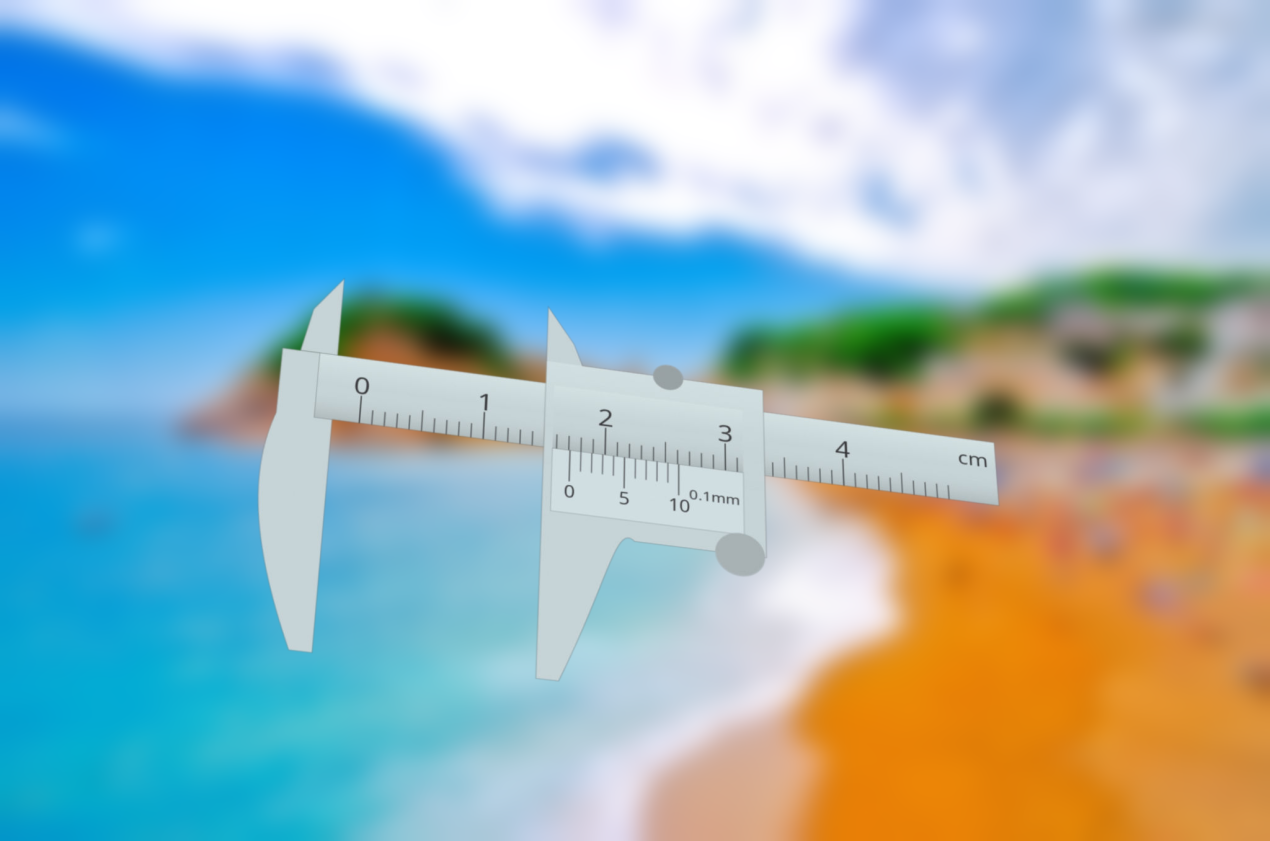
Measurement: 17.1 mm
